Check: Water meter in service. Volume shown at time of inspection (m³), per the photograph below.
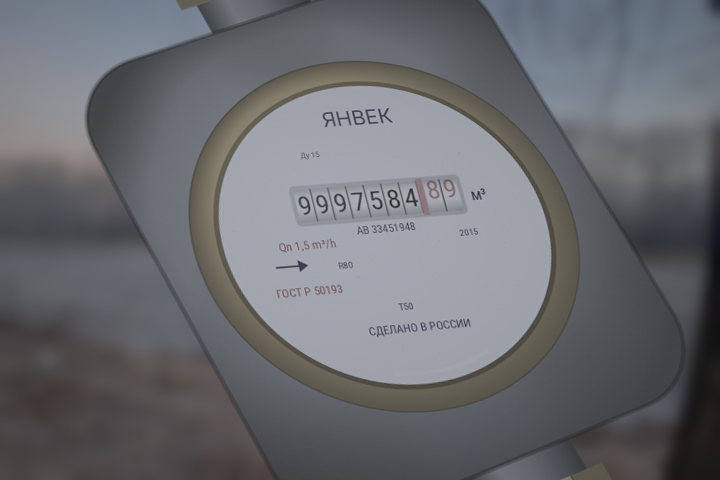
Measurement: 9997584.89 m³
